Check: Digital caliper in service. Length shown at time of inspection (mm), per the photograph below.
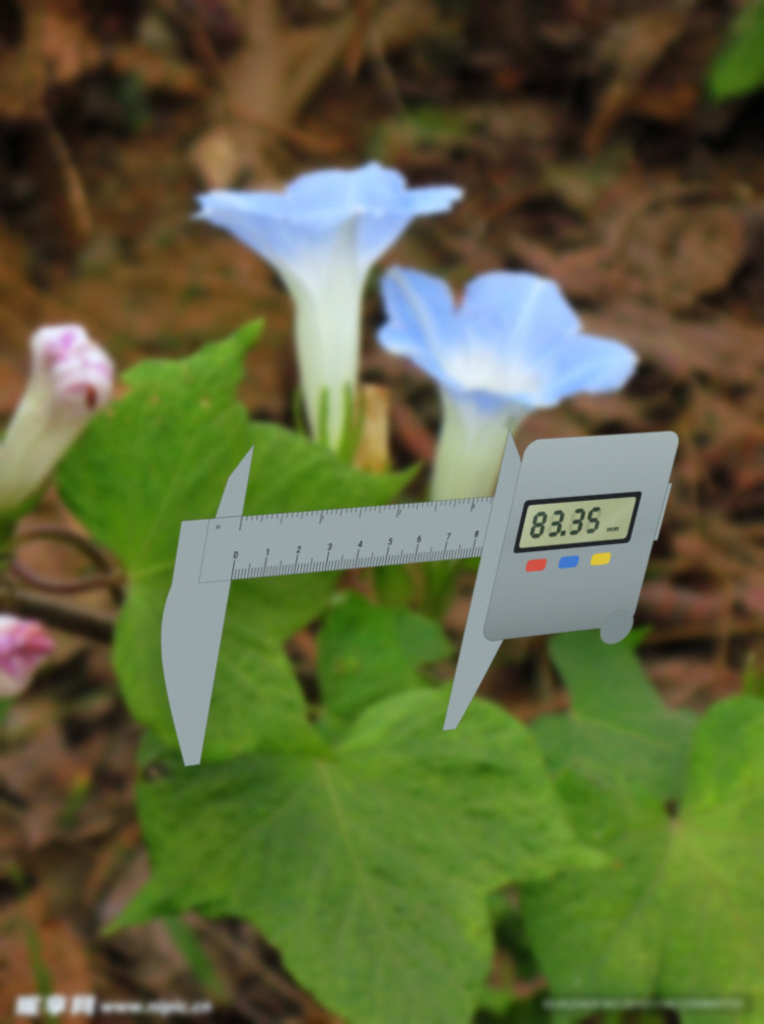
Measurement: 83.35 mm
